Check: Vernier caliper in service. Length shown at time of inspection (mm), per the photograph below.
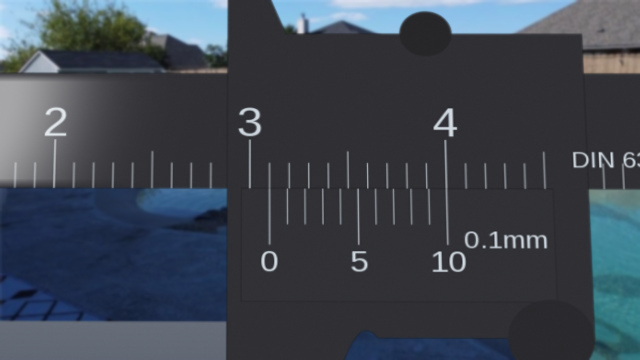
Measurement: 31.0 mm
